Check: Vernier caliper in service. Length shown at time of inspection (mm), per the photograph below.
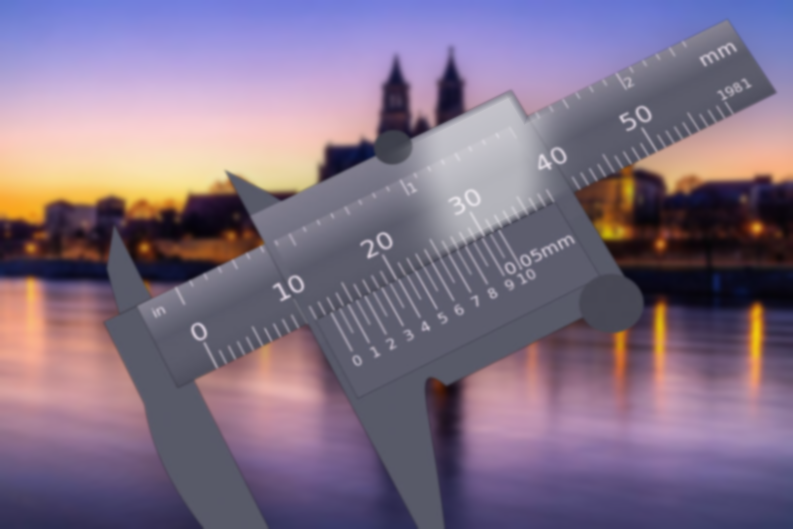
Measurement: 12.6 mm
